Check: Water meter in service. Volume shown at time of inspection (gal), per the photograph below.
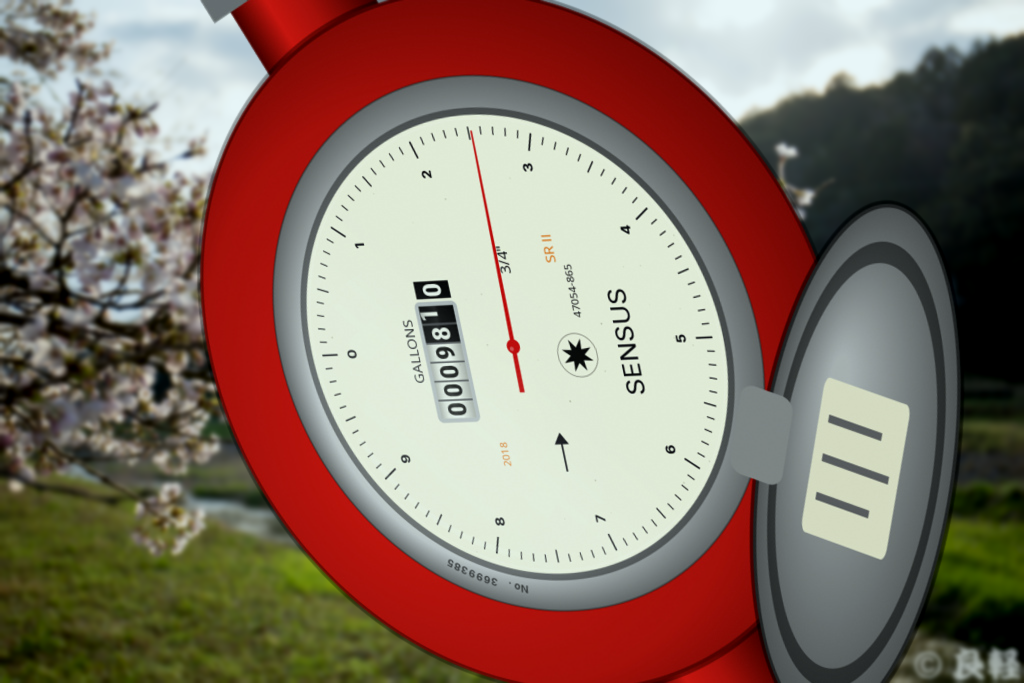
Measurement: 9812.5 gal
